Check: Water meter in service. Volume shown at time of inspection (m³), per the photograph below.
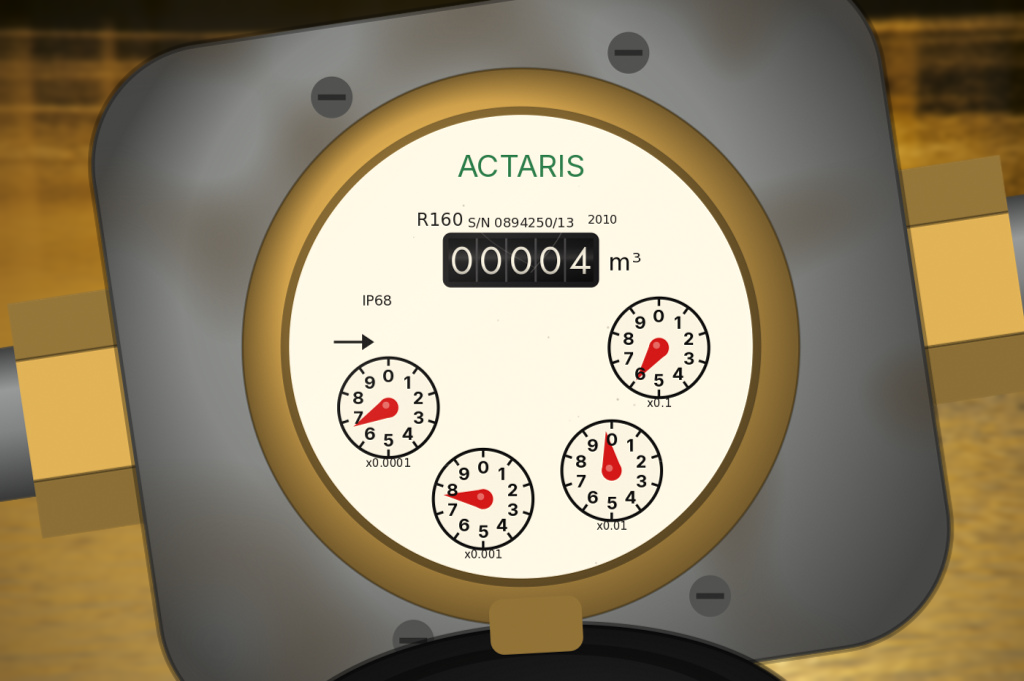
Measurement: 4.5976 m³
